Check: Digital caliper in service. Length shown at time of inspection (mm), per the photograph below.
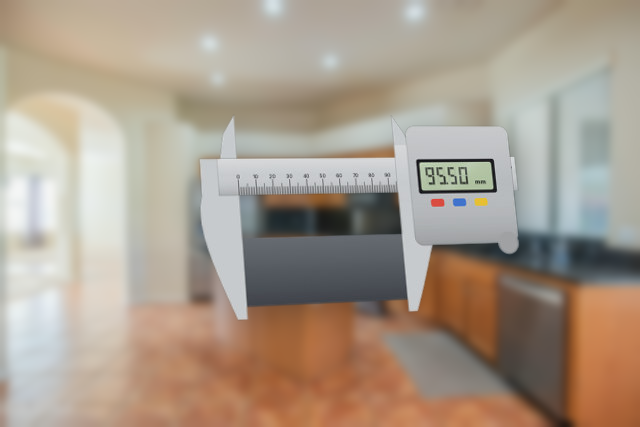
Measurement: 95.50 mm
